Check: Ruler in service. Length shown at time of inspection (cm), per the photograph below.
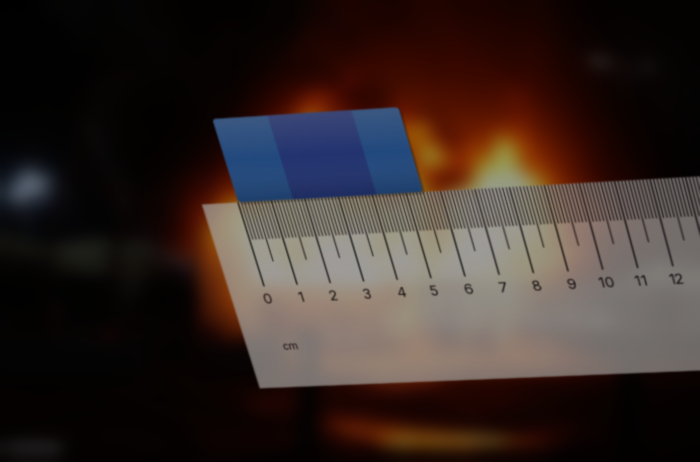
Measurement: 5.5 cm
